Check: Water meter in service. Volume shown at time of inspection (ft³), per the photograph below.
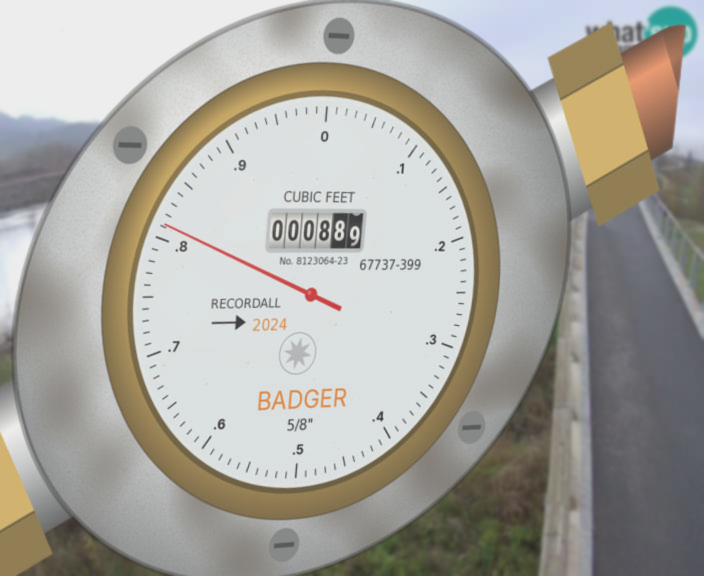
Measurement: 888.81 ft³
